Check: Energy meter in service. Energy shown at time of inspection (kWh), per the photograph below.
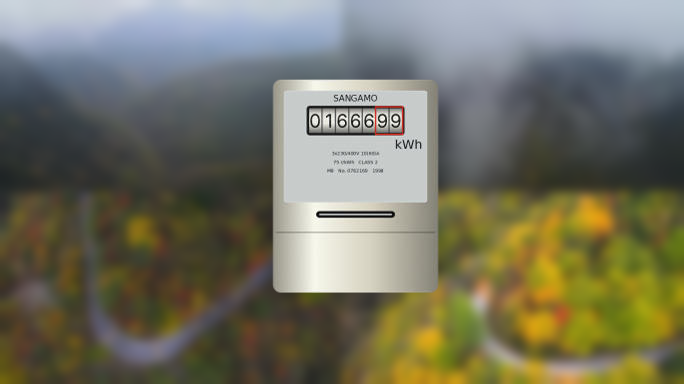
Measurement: 1666.99 kWh
